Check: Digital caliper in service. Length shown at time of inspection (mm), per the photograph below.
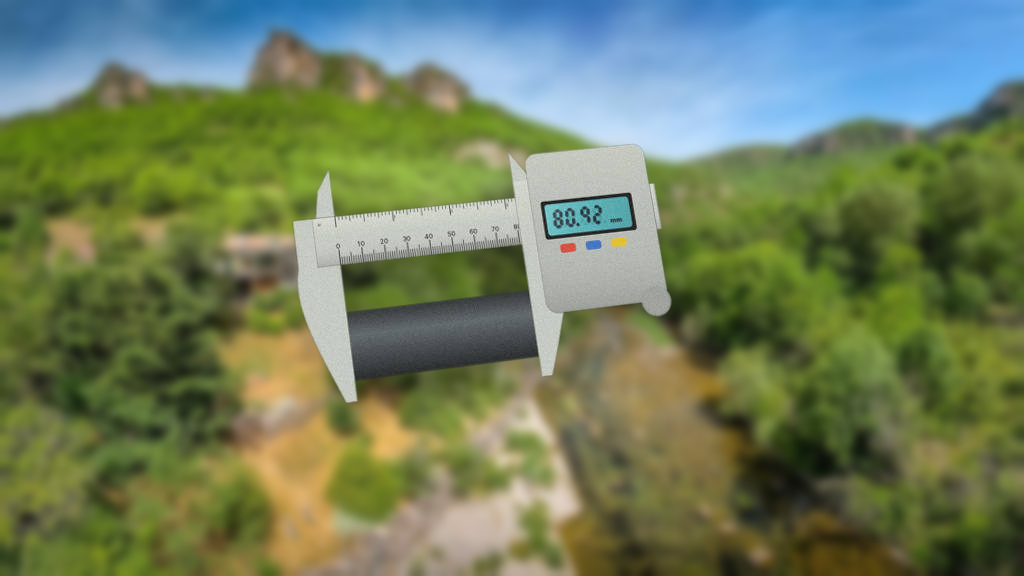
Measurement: 80.92 mm
